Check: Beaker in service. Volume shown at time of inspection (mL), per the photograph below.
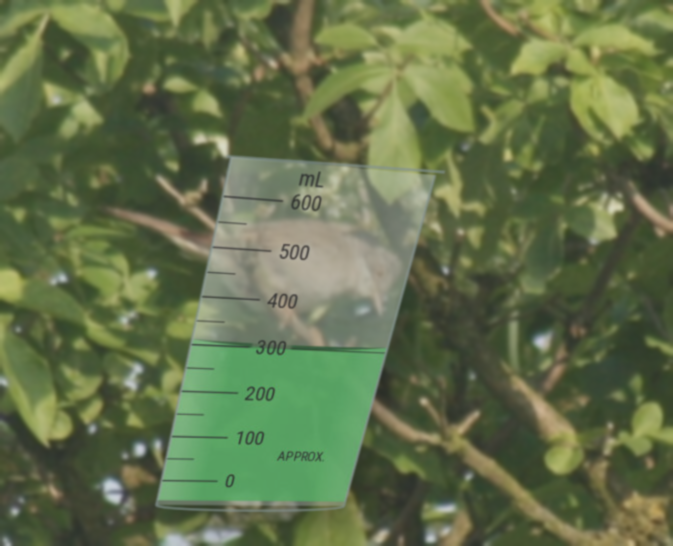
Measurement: 300 mL
